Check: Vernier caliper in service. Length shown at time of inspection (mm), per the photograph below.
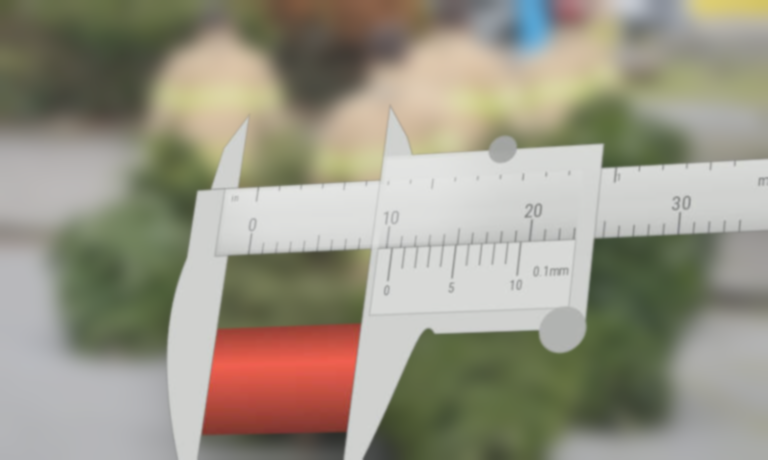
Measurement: 10.4 mm
